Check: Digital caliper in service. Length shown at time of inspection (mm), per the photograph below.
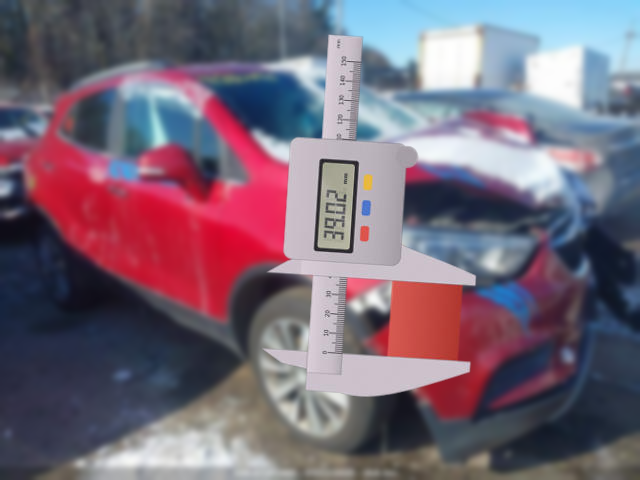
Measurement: 39.02 mm
